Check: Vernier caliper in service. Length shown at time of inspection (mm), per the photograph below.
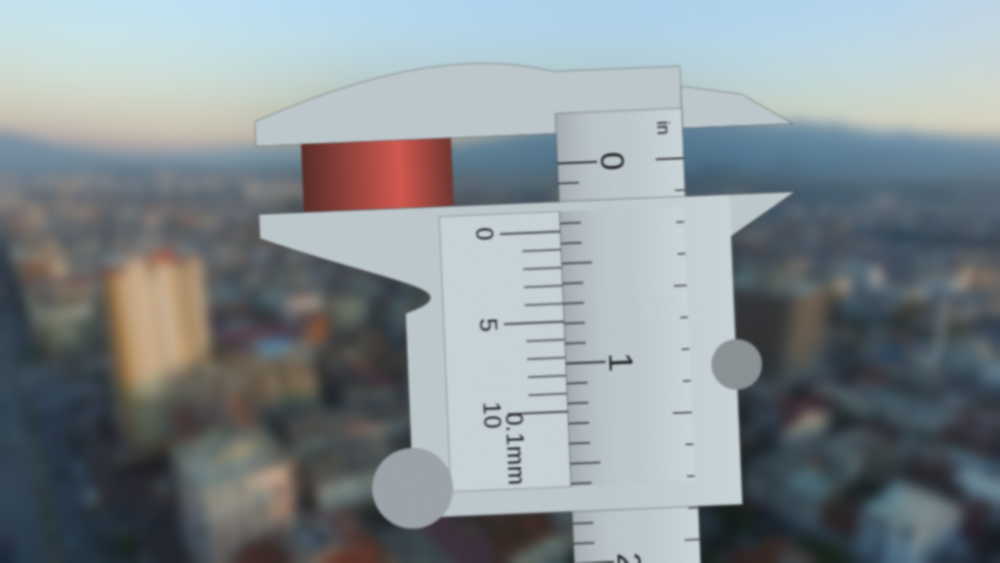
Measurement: 3.4 mm
